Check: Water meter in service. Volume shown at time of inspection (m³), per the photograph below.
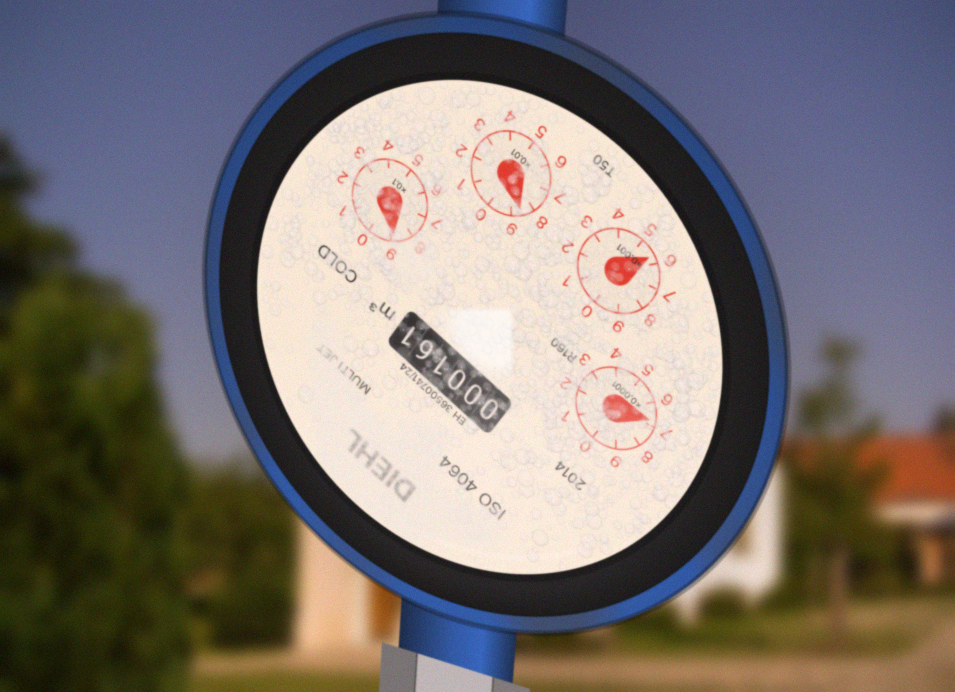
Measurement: 161.8856 m³
